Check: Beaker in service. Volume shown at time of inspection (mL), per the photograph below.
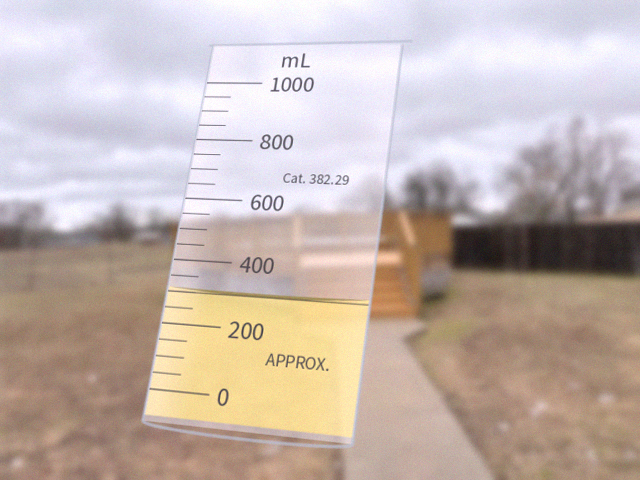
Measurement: 300 mL
